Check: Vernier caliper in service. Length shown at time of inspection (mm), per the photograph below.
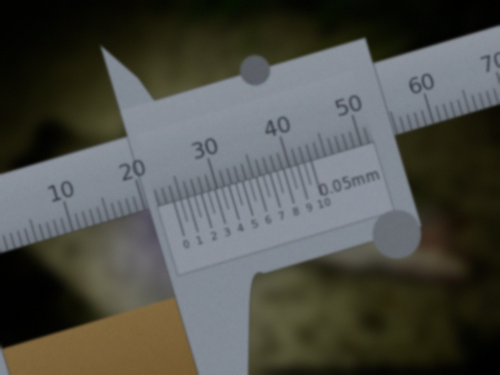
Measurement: 24.0 mm
